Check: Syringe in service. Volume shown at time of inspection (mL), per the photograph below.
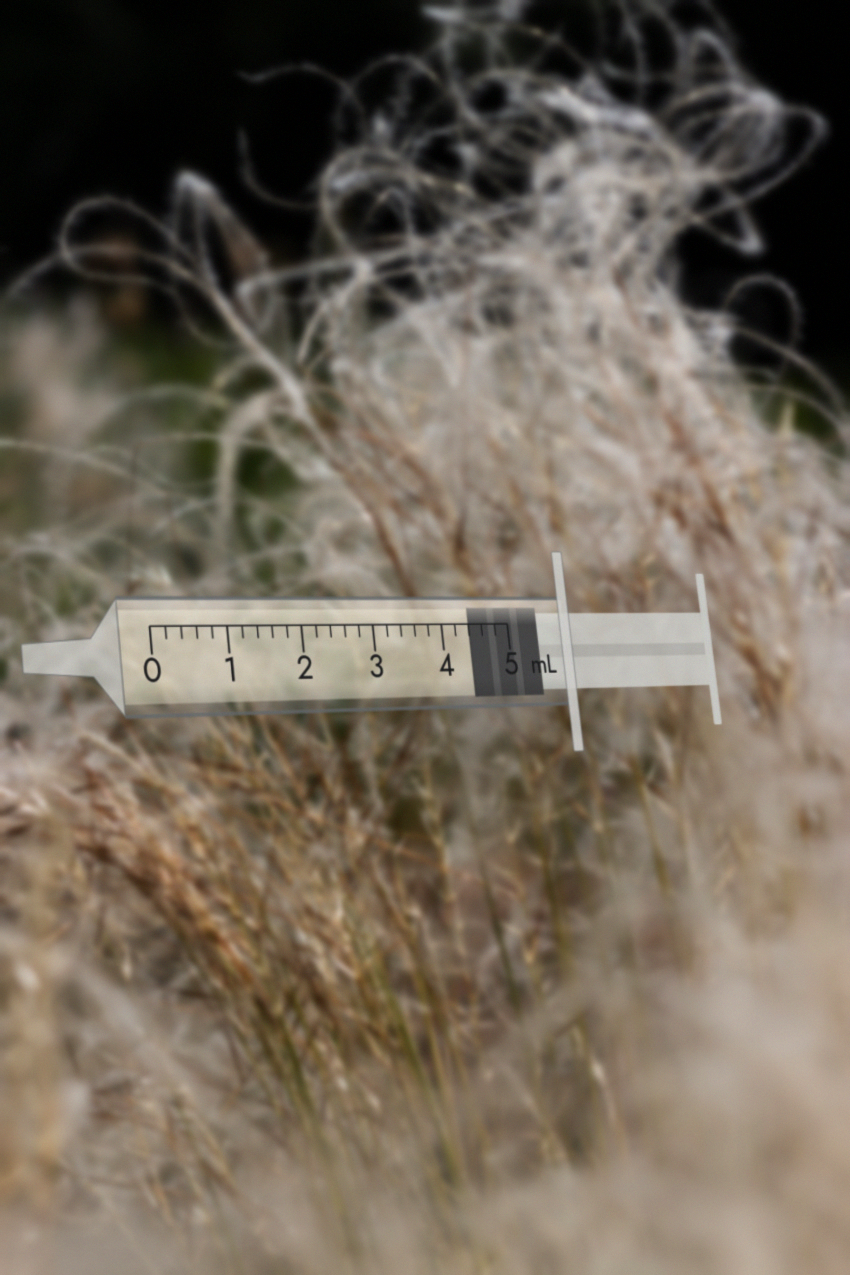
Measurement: 4.4 mL
